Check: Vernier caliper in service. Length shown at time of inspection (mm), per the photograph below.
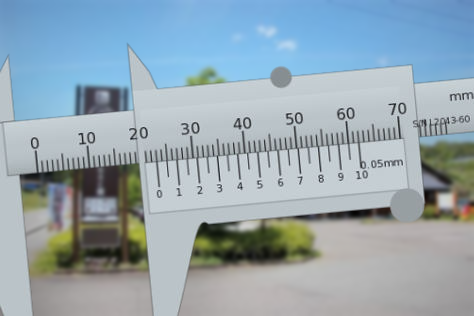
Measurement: 23.0 mm
